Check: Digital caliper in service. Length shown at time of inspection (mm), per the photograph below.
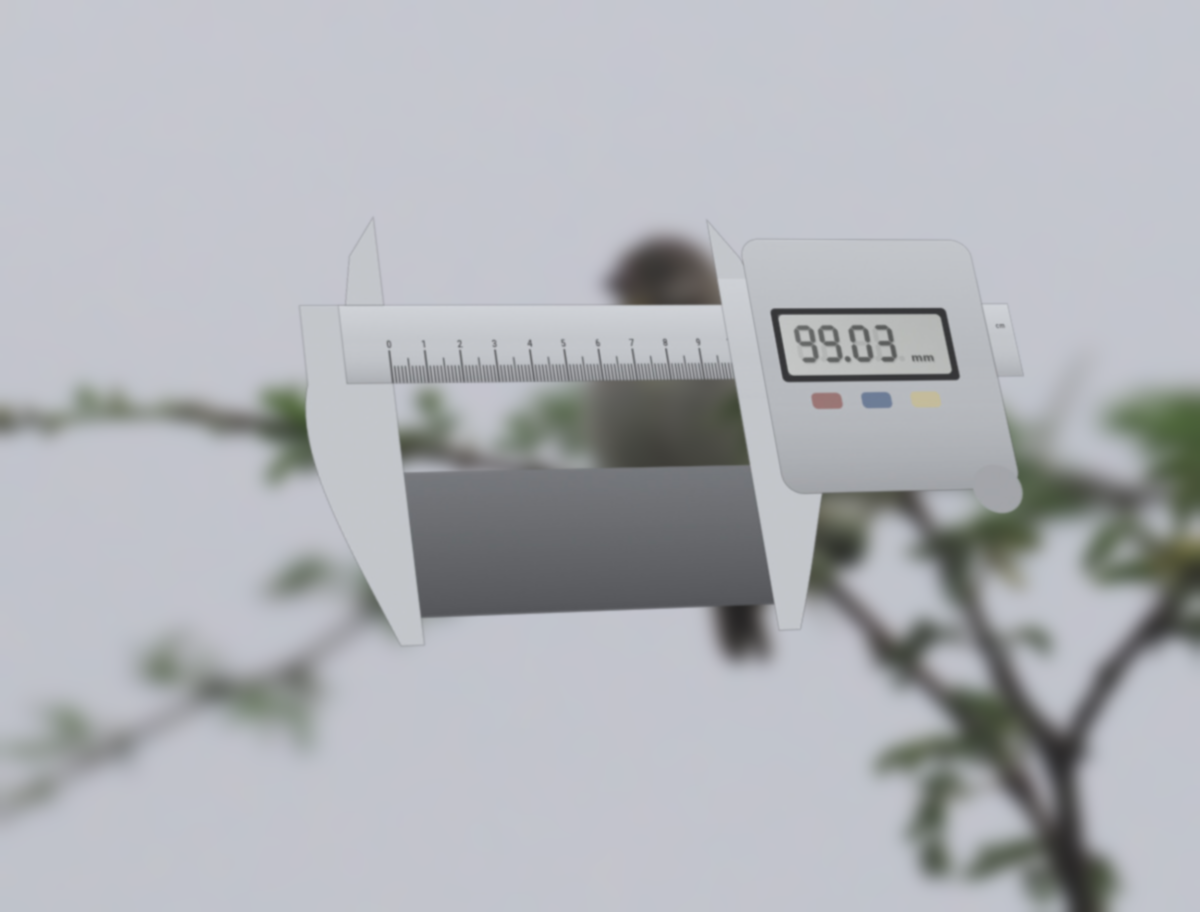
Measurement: 99.03 mm
